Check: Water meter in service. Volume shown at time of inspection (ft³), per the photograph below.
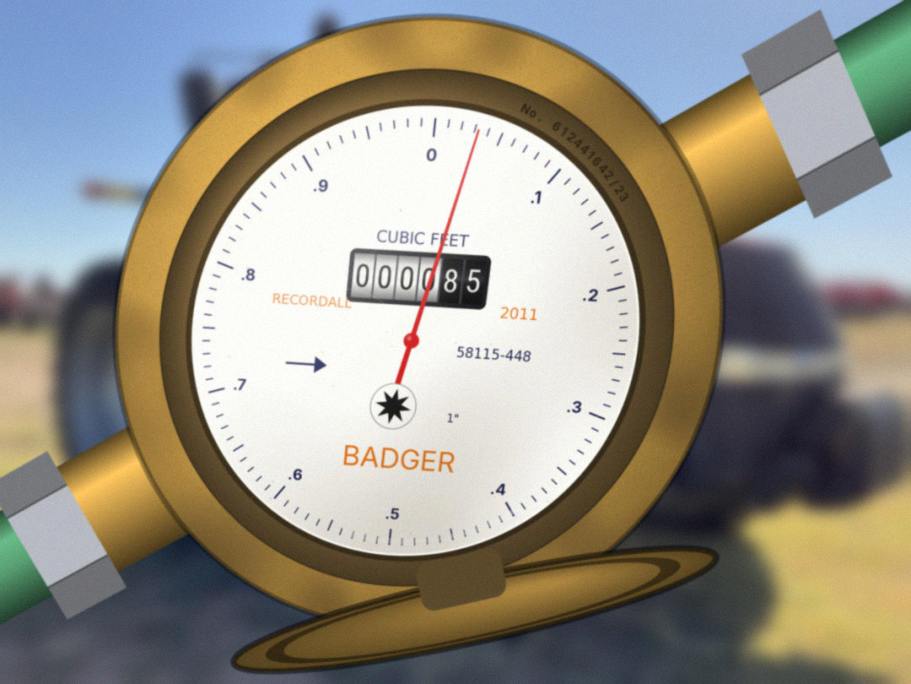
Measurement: 85.03 ft³
